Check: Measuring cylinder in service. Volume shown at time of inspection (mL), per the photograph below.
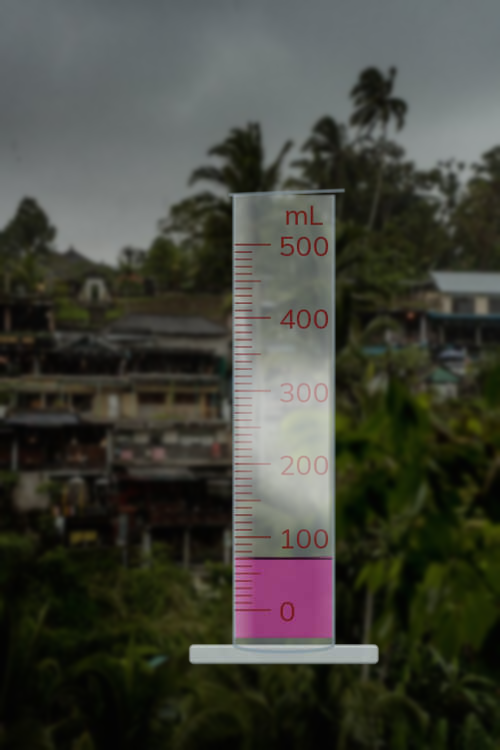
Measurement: 70 mL
